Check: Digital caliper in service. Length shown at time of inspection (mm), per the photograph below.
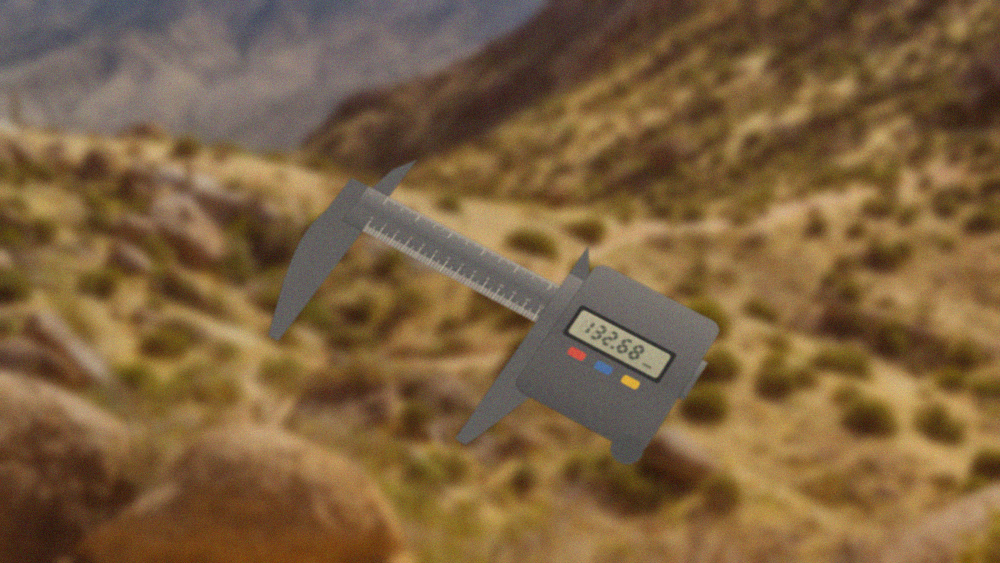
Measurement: 132.68 mm
